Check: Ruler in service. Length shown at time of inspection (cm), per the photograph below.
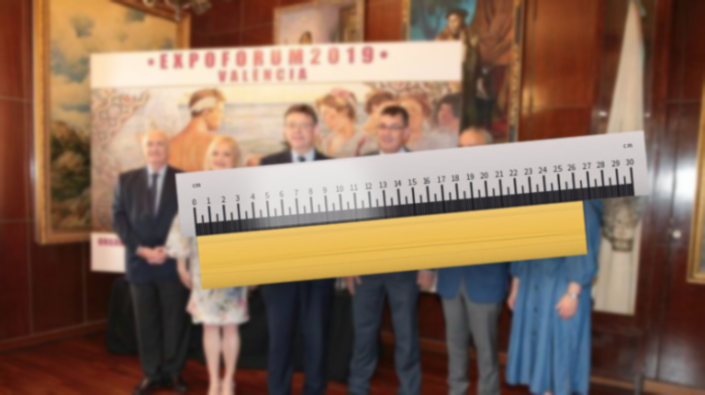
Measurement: 26.5 cm
